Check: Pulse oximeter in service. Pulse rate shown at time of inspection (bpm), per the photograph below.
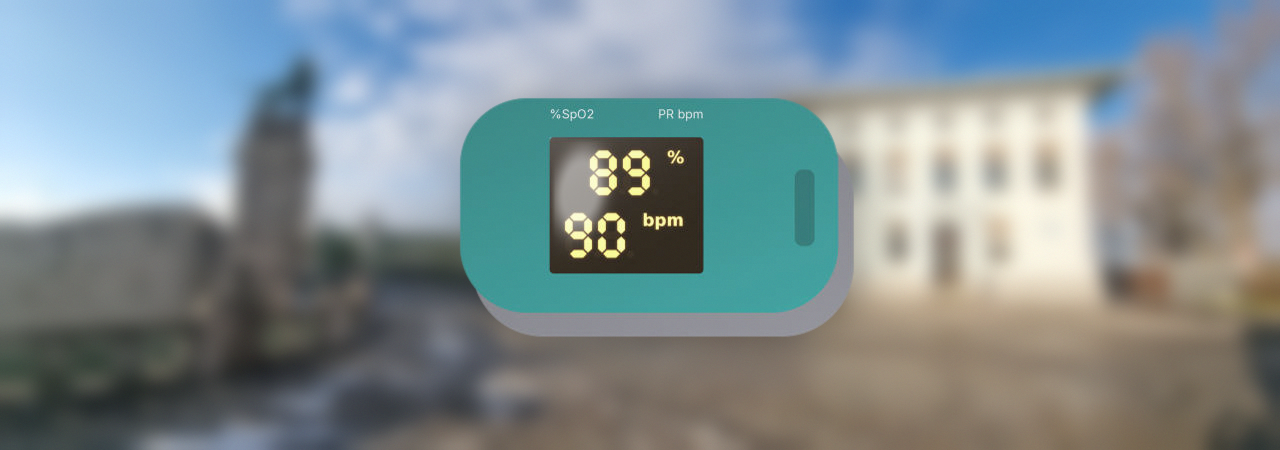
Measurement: 90 bpm
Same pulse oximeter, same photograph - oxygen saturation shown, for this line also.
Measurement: 89 %
